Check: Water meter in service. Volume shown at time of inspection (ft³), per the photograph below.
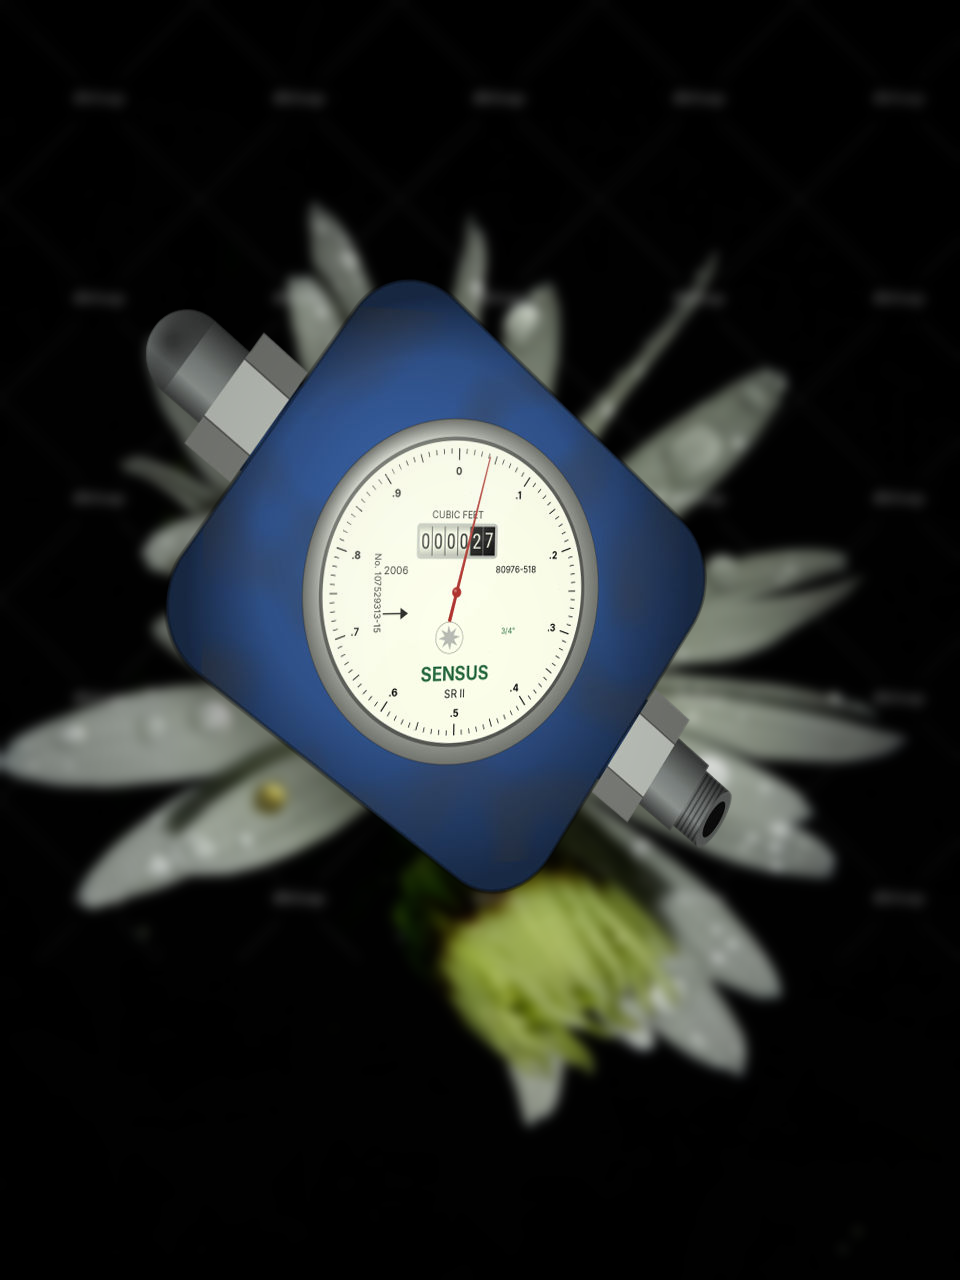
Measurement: 27.04 ft³
